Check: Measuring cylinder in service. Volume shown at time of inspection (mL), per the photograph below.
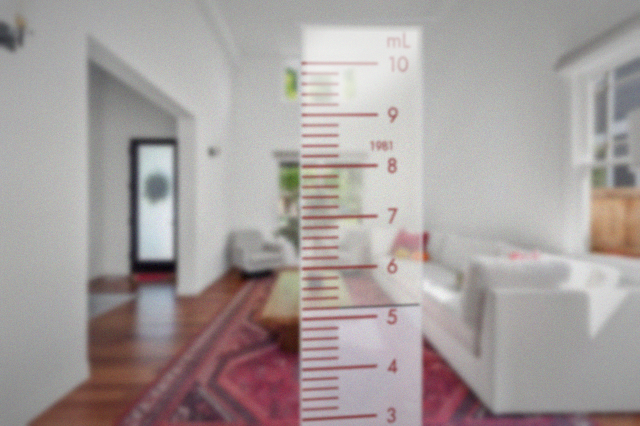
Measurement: 5.2 mL
